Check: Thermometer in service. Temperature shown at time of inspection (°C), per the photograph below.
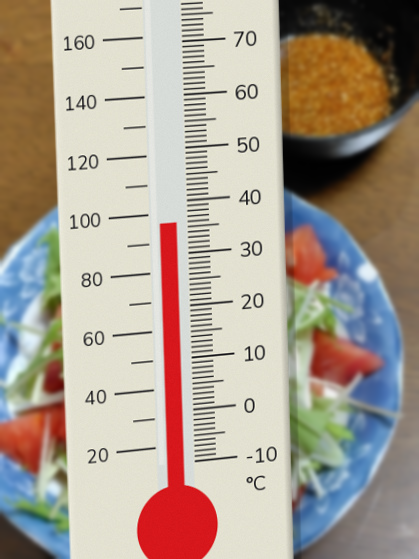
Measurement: 36 °C
